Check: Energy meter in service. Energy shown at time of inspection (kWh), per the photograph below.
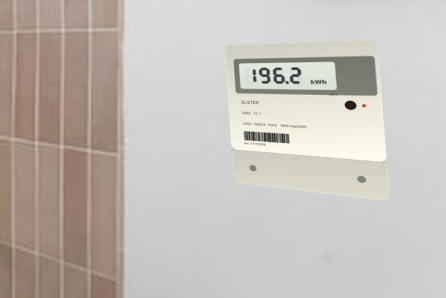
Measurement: 196.2 kWh
